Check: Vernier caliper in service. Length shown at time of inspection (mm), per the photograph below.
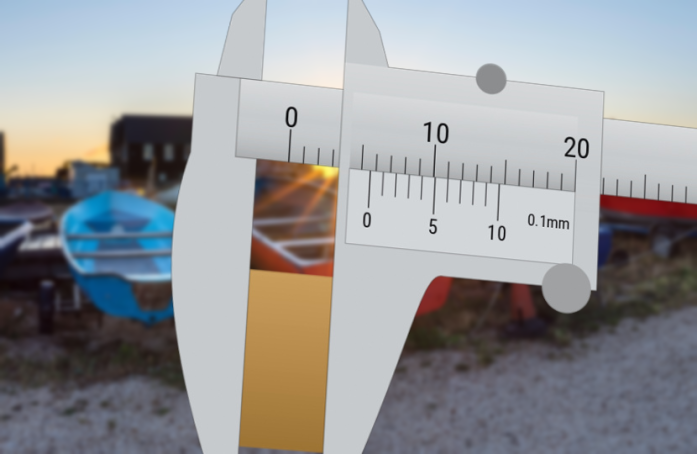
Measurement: 5.6 mm
